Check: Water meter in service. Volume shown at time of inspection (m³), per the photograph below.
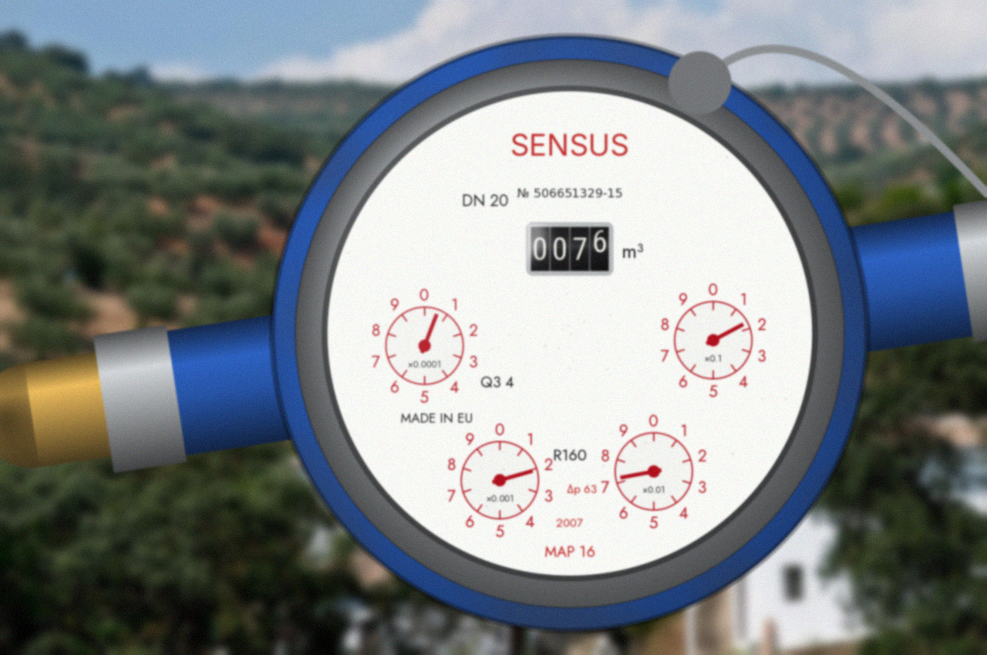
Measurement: 76.1720 m³
